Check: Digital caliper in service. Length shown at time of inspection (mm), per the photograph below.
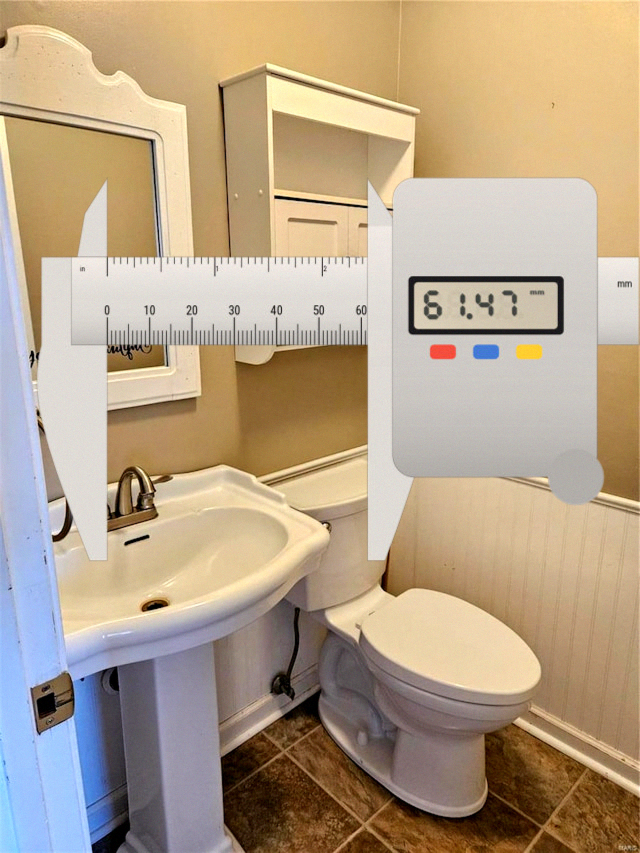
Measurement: 61.47 mm
